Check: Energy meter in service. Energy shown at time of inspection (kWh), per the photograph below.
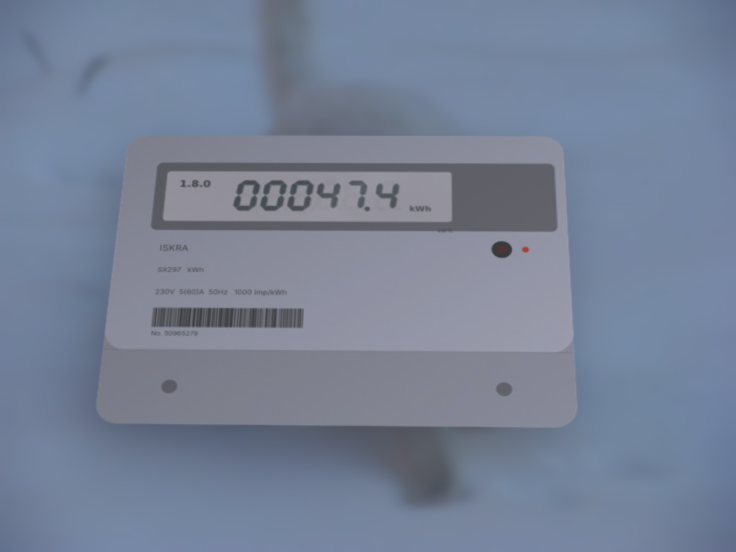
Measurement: 47.4 kWh
